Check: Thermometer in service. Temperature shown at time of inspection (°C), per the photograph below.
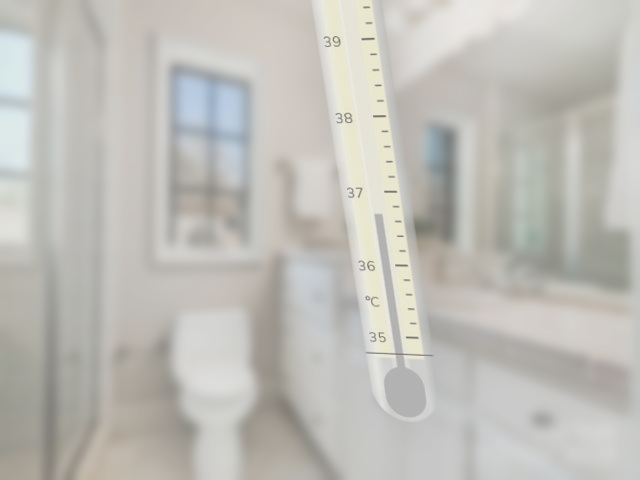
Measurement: 36.7 °C
